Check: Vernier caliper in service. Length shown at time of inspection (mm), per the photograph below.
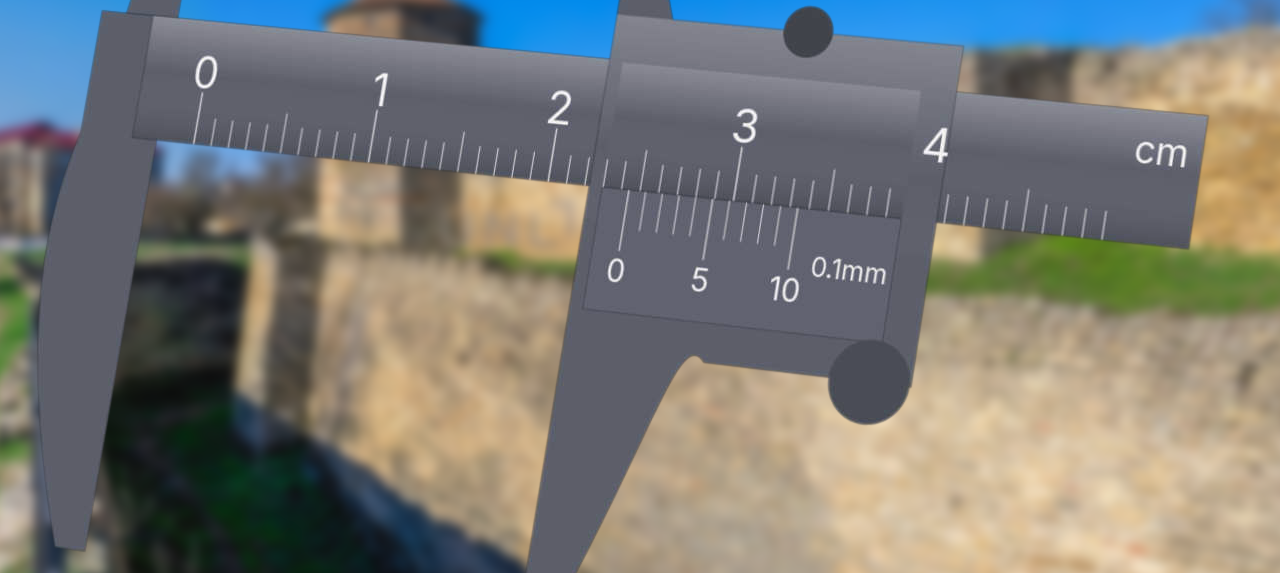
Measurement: 24.4 mm
